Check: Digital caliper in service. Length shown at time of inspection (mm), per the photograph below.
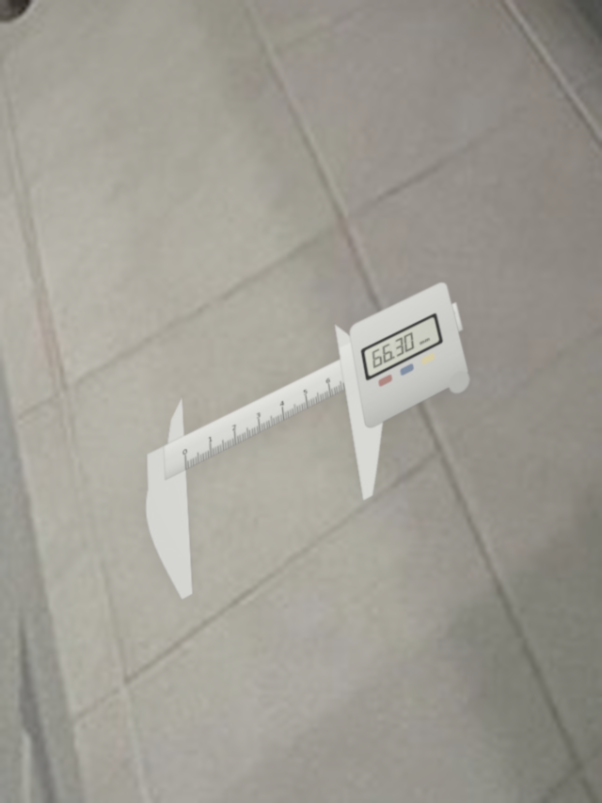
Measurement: 66.30 mm
